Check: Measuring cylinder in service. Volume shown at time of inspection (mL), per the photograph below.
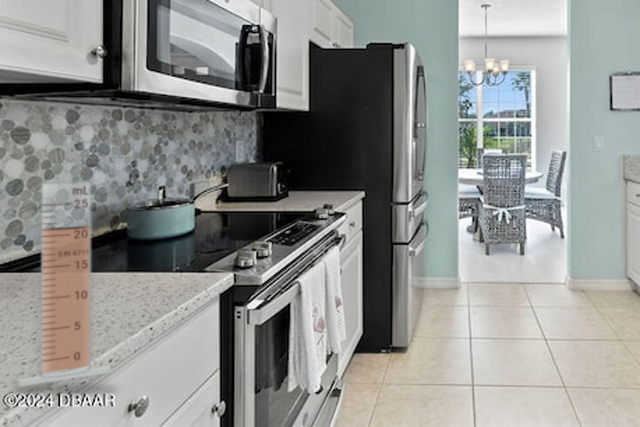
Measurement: 21 mL
